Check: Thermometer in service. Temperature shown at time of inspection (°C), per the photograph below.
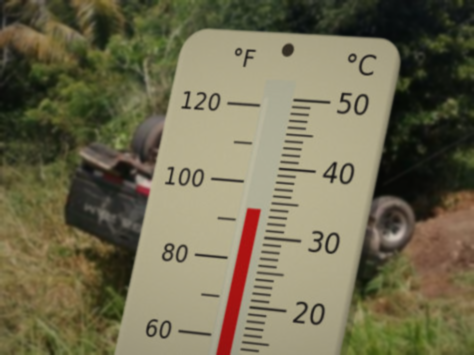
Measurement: 34 °C
